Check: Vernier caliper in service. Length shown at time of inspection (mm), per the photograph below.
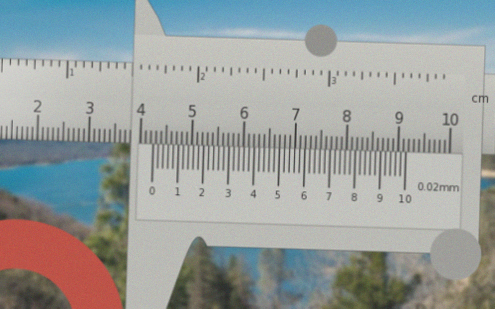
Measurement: 42.5 mm
